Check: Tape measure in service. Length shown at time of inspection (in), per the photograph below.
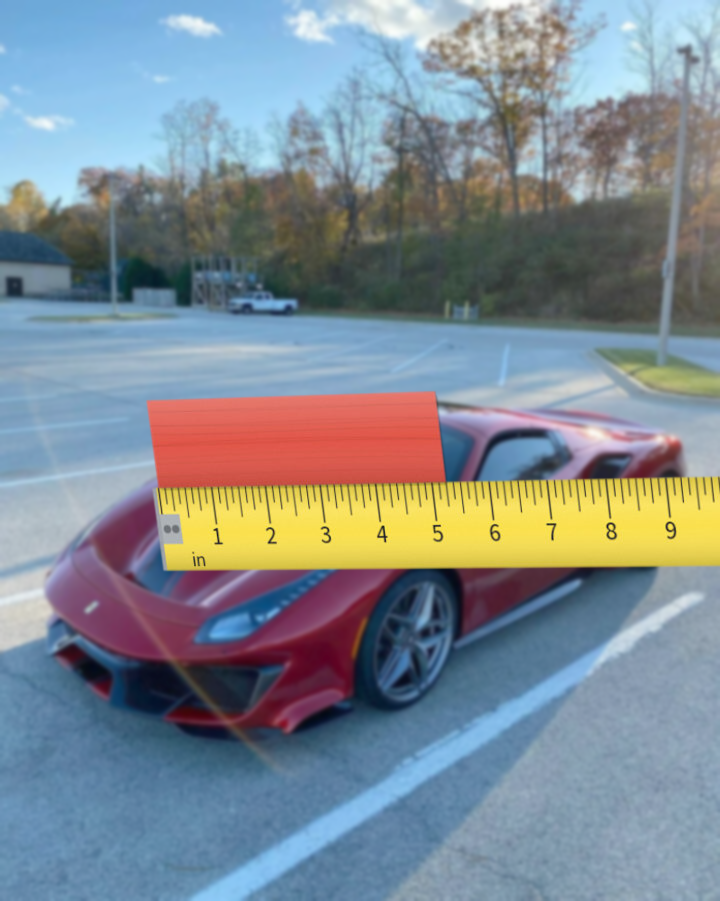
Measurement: 5.25 in
